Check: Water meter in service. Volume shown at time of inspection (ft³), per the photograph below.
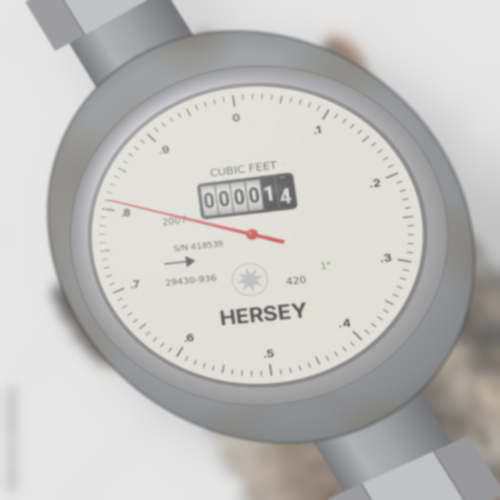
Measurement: 13.81 ft³
